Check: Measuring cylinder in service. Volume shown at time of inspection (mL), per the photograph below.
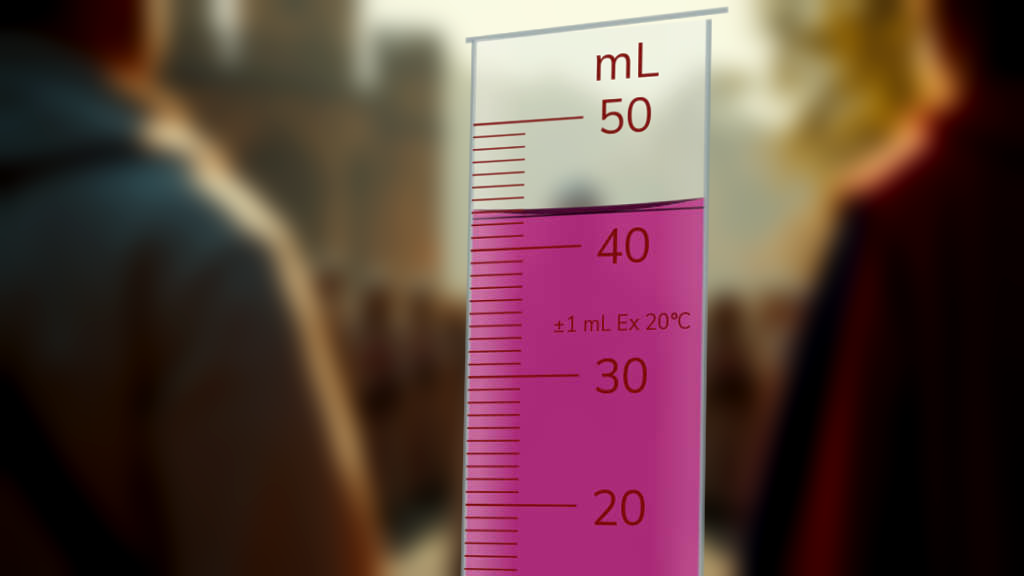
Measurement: 42.5 mL
